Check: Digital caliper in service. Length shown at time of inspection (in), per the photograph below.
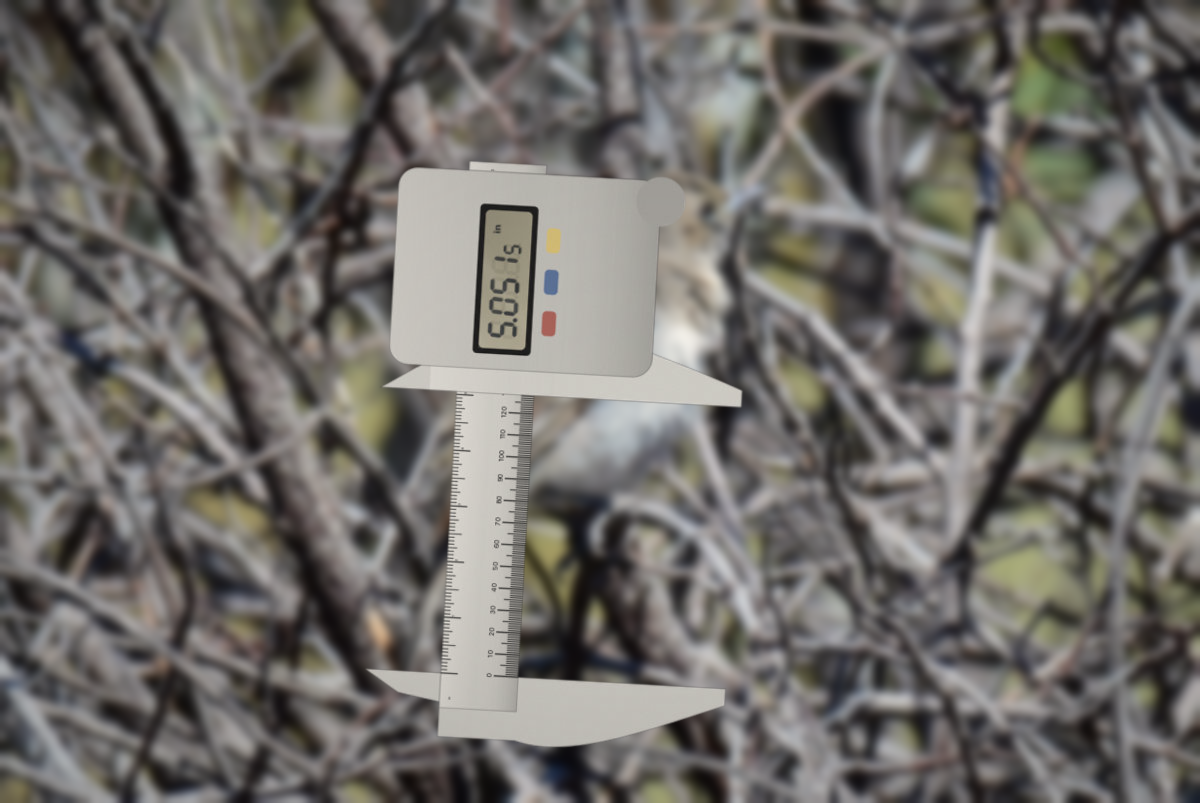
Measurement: 5.0515 in
